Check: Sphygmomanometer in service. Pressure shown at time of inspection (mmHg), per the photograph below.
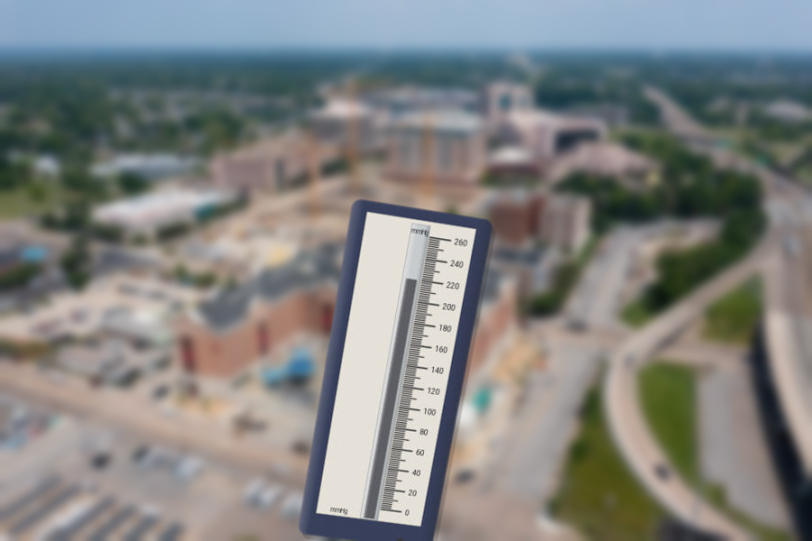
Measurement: 220 mmHg
